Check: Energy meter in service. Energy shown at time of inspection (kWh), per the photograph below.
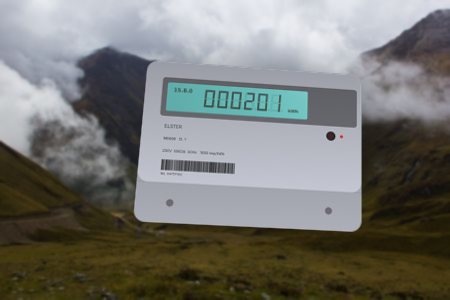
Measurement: 201 kWh
